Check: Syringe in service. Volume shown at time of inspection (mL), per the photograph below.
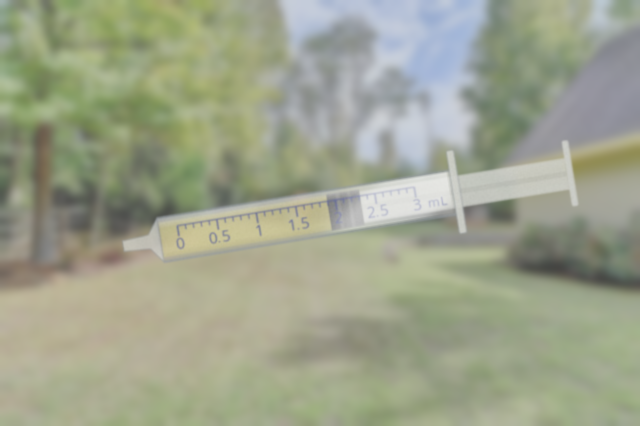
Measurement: 1.9 mL
